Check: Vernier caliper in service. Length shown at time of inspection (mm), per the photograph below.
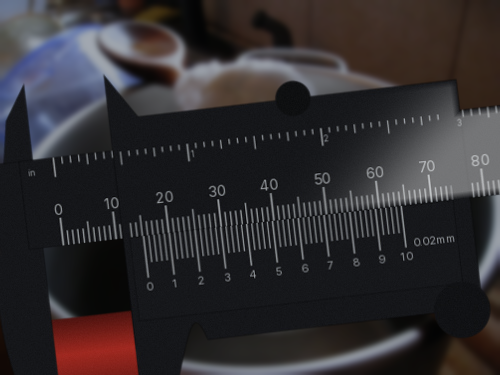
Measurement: 15.2 mm
